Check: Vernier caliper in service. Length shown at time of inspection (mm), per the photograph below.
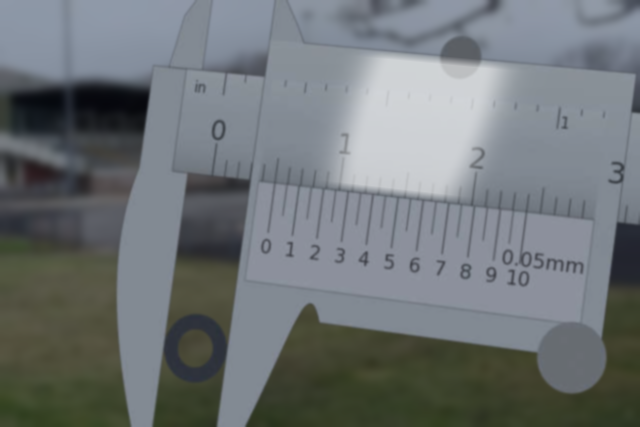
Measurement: 5.0 mm
